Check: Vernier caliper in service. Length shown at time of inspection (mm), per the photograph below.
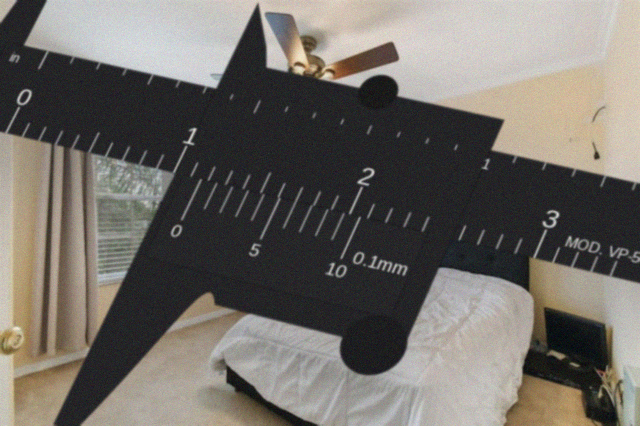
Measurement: 11.6 mm
